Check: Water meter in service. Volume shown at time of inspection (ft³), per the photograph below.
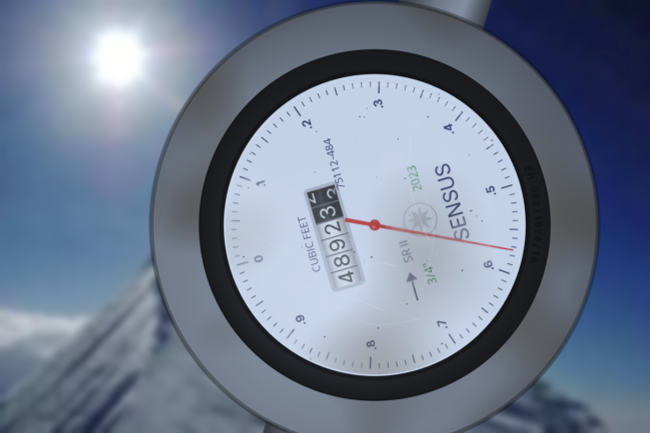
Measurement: 489232.57 ft³
